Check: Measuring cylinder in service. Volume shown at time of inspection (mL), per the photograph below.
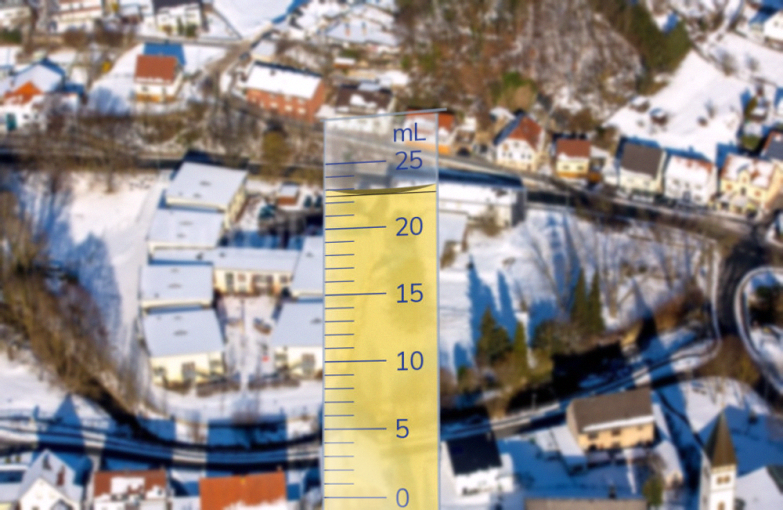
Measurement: 22.5 mL
